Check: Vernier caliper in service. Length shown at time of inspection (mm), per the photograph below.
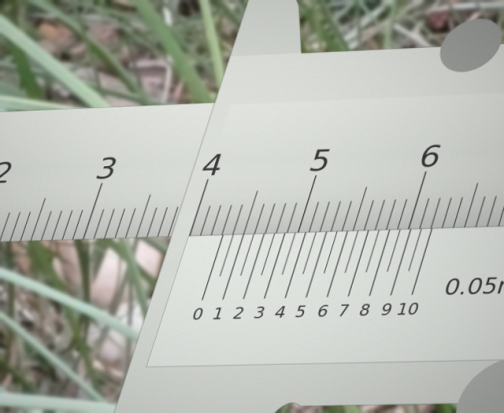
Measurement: 43.1 mm
